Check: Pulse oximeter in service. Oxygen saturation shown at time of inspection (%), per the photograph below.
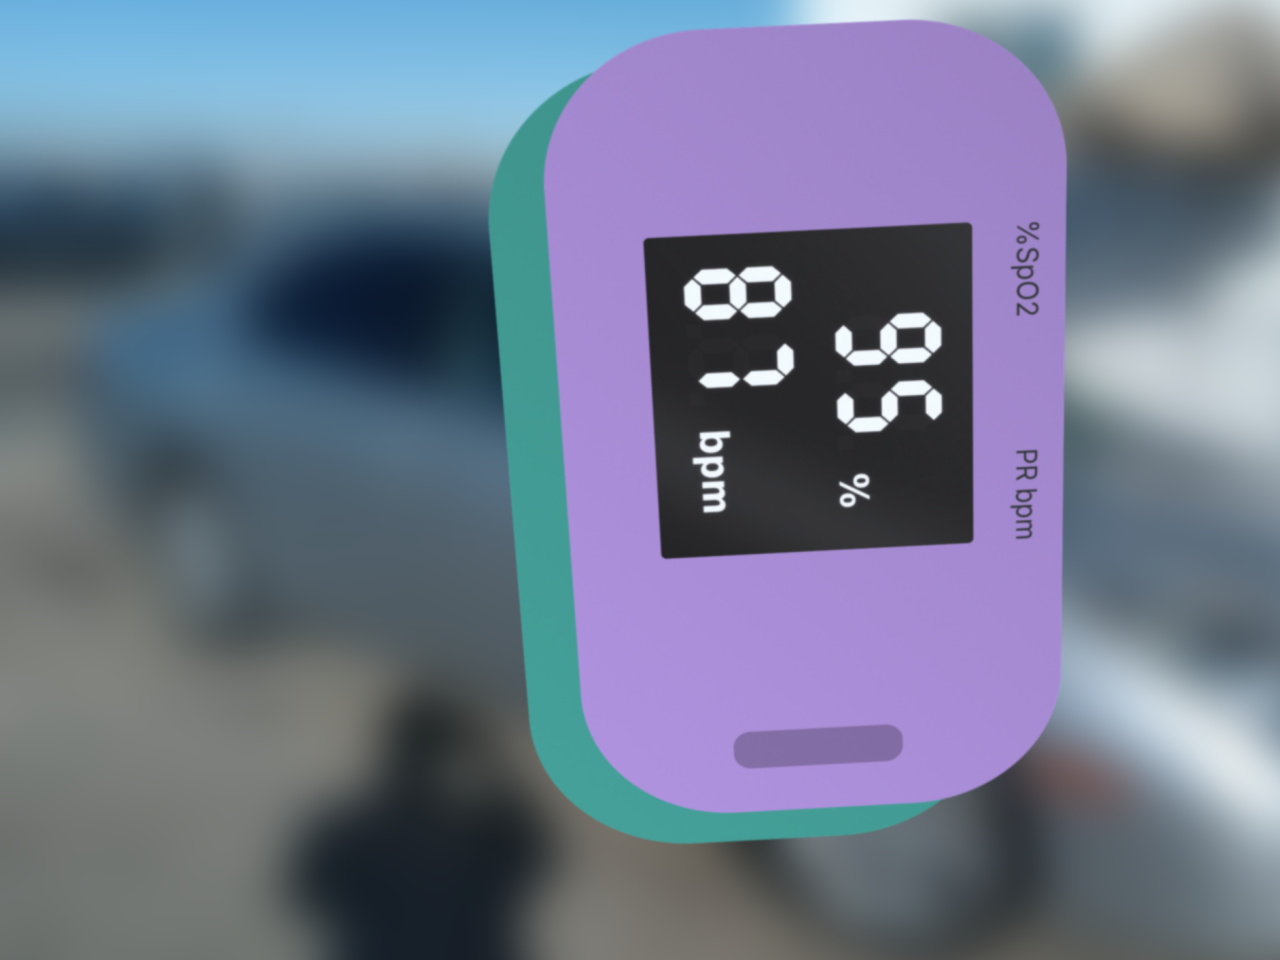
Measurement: 95 %
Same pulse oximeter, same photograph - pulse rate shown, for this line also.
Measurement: 87 bpm
